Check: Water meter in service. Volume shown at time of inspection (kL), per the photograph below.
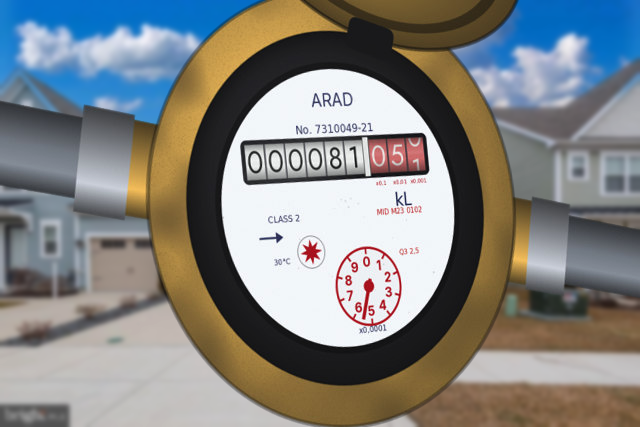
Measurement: 81.0505 kL
